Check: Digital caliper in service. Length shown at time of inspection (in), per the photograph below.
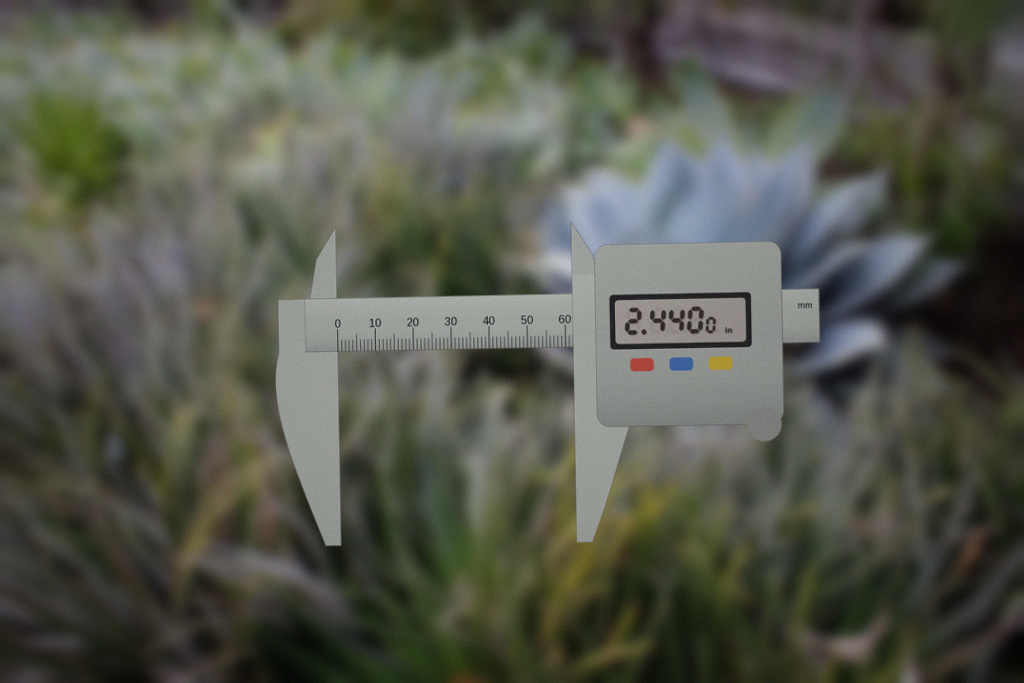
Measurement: 2.4400 in
